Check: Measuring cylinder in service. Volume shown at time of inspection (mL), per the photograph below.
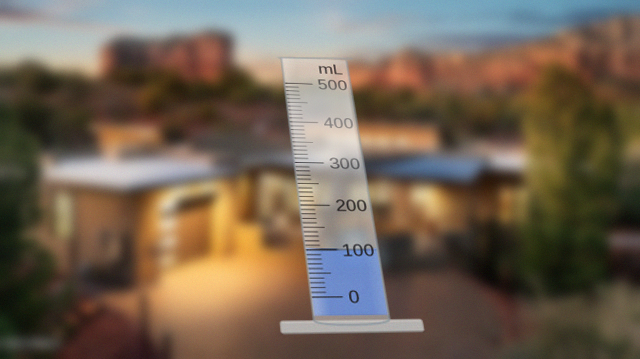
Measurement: 100 mL
